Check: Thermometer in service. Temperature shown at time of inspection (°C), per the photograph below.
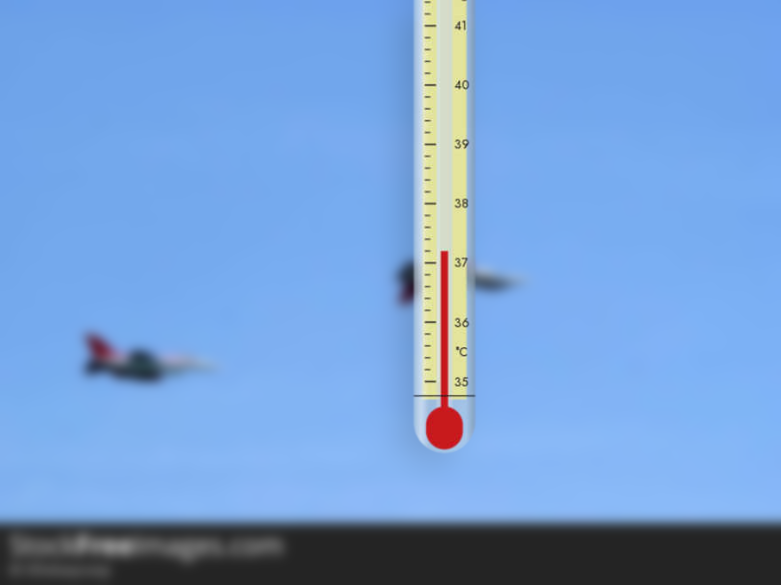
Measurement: 37.2 °C
